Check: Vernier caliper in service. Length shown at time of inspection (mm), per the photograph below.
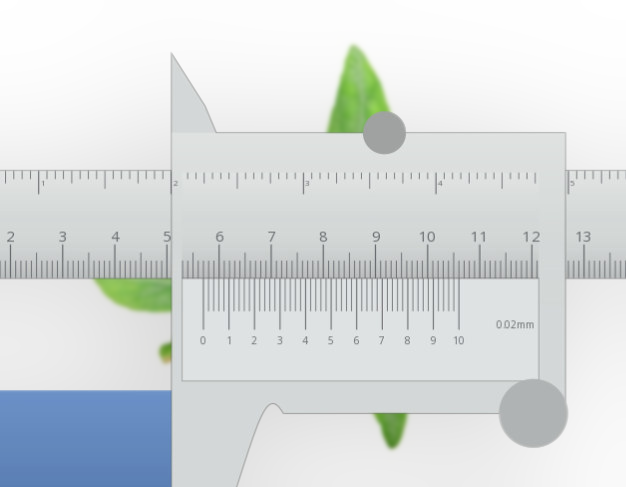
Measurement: 57.0 mm
